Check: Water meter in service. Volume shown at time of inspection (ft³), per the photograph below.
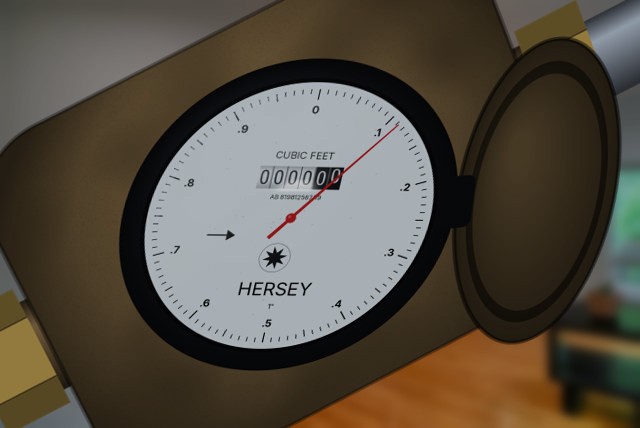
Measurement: 0.11 ft³
